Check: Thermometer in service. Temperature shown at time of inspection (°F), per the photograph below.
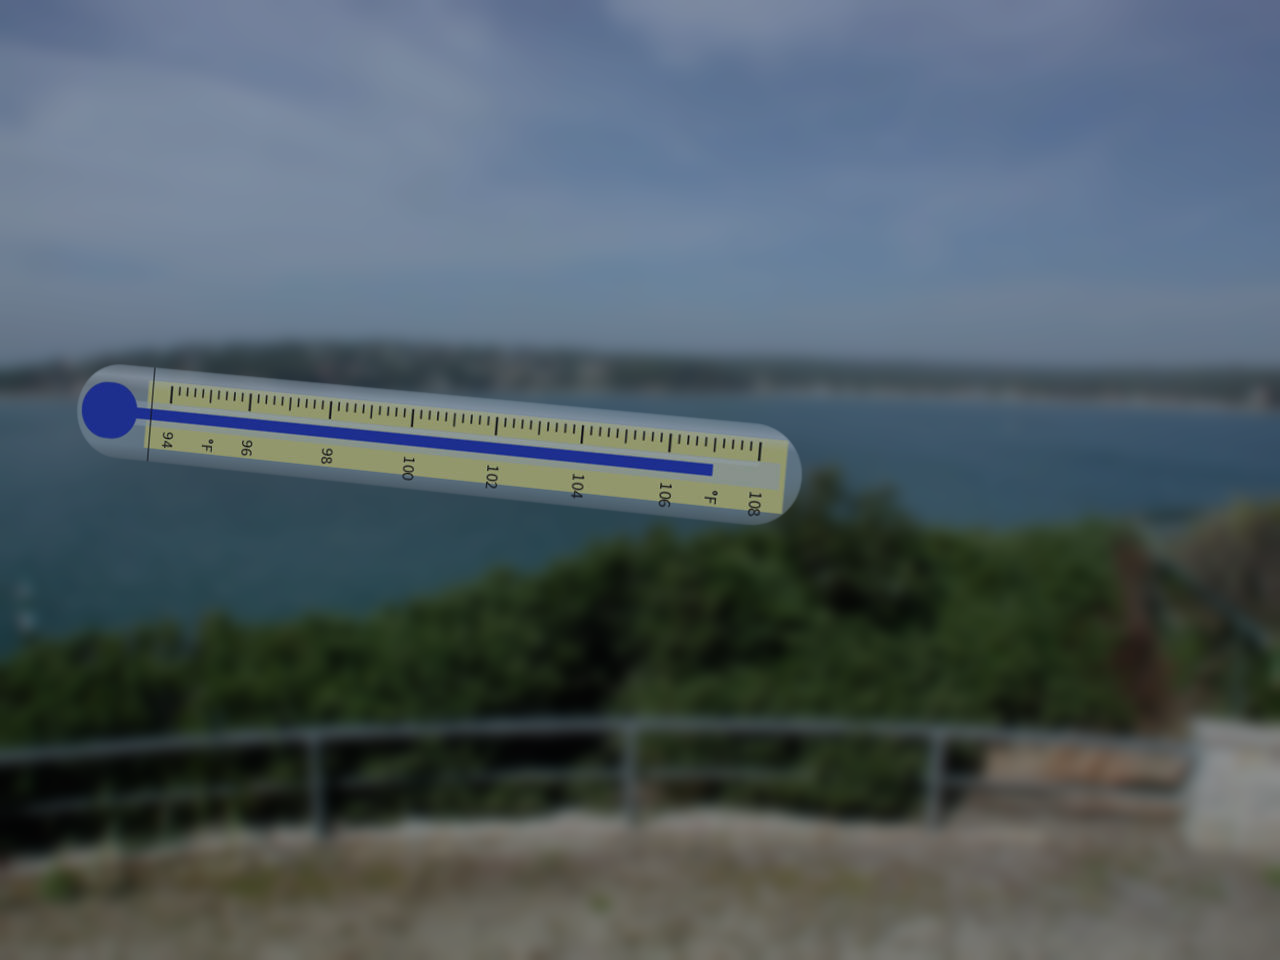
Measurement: 107 °F
